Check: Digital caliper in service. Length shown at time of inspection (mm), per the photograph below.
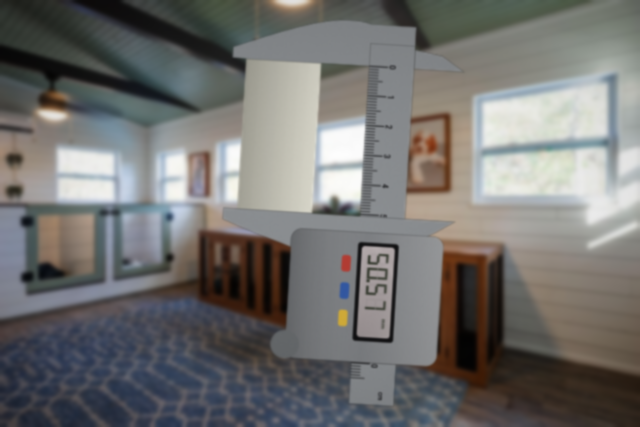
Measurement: 50.57 mm
